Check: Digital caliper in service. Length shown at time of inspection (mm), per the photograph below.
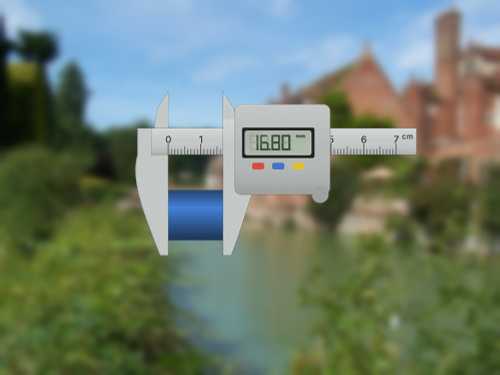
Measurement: 16.80 mm
